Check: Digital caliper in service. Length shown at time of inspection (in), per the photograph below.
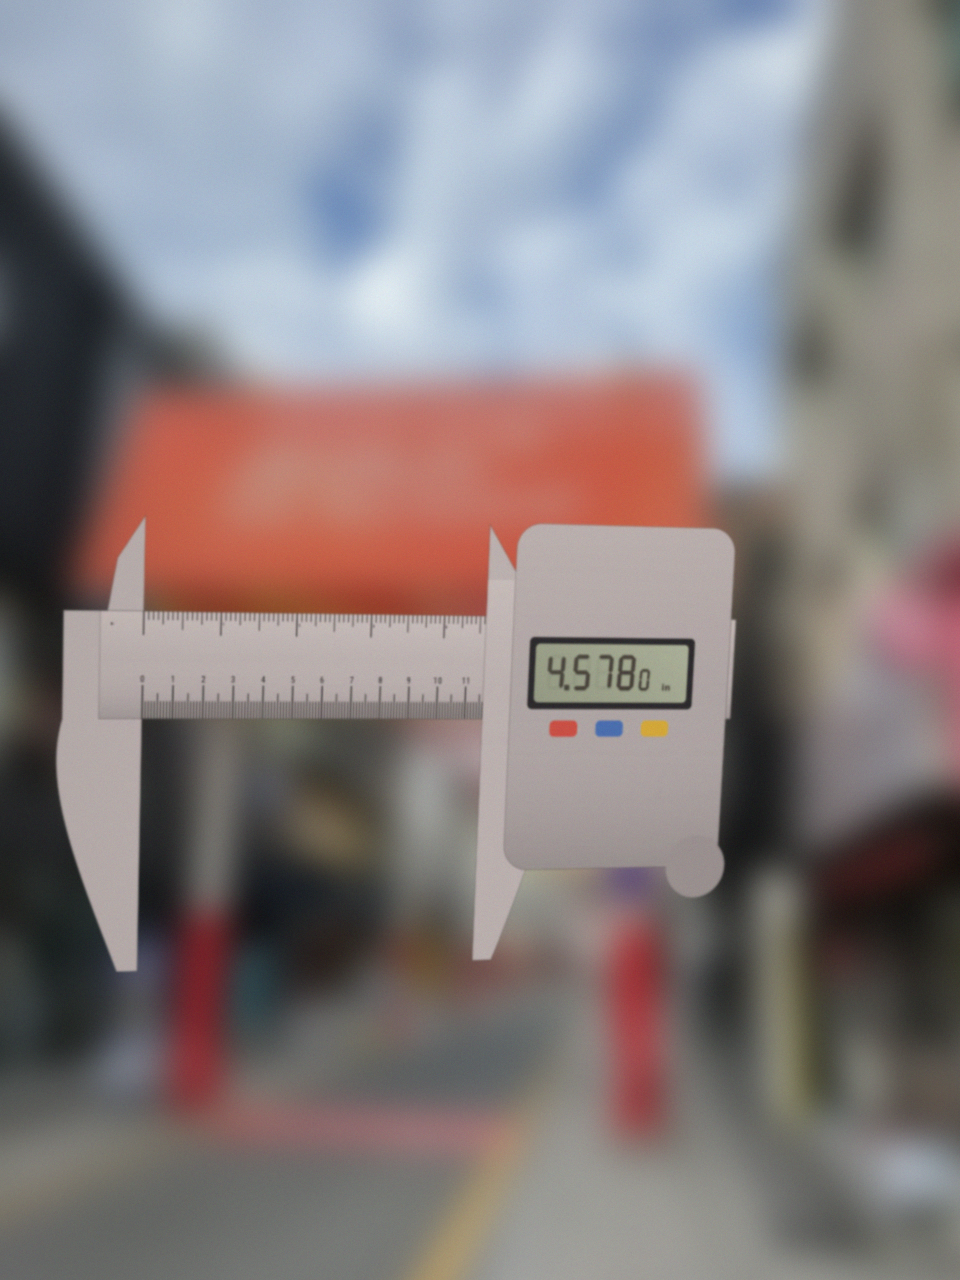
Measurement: 4.5780 in
